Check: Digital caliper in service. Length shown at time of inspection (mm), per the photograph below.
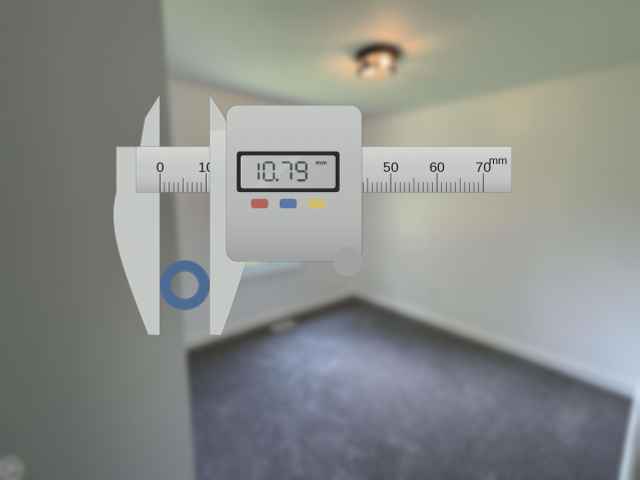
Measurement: 10.79 mm
